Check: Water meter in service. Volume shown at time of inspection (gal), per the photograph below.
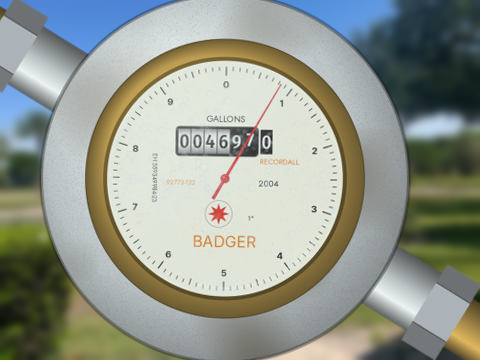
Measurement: 46970.8 gal
